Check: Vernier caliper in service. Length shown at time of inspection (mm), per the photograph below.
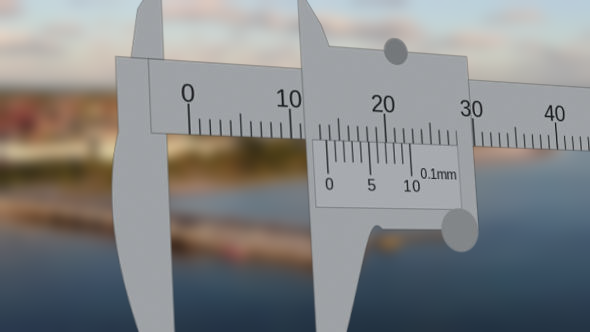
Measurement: 13.6 mm
